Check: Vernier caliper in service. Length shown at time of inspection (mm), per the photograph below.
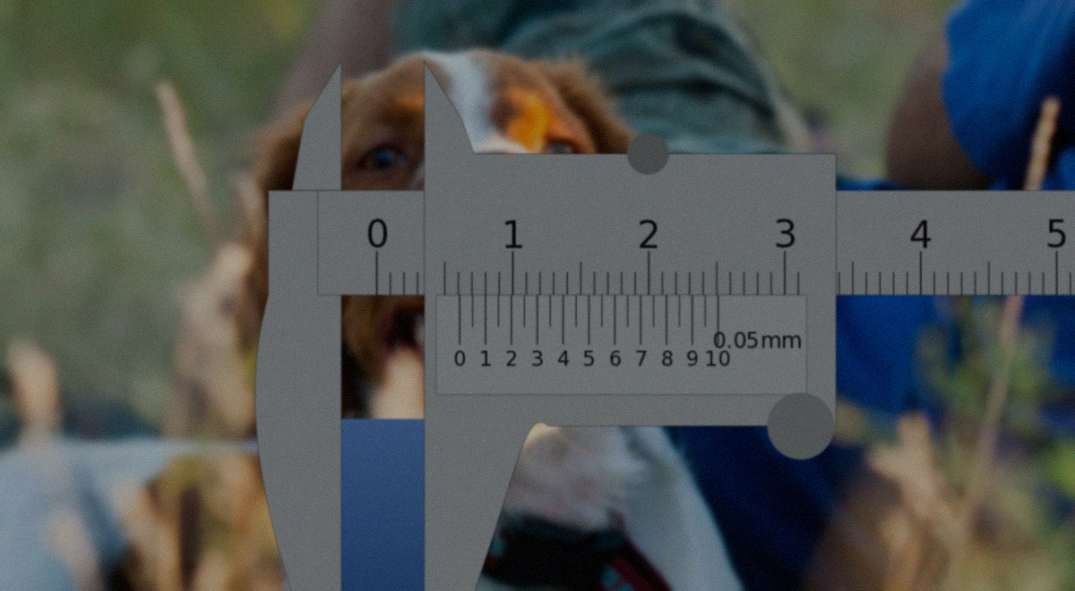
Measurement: 6.1 mm
